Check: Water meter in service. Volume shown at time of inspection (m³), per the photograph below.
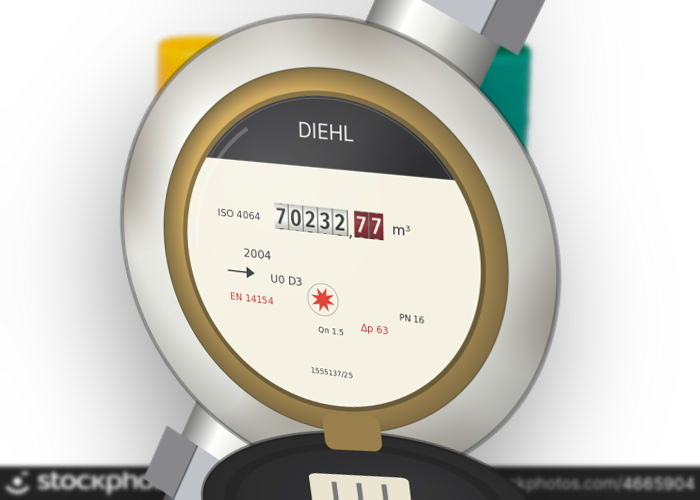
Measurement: 70232.77 m³
